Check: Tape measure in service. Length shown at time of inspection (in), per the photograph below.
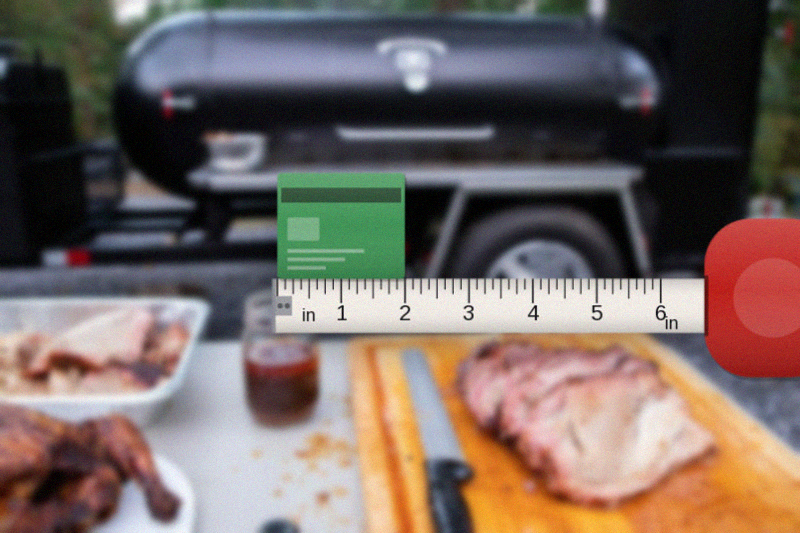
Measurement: 2 in
